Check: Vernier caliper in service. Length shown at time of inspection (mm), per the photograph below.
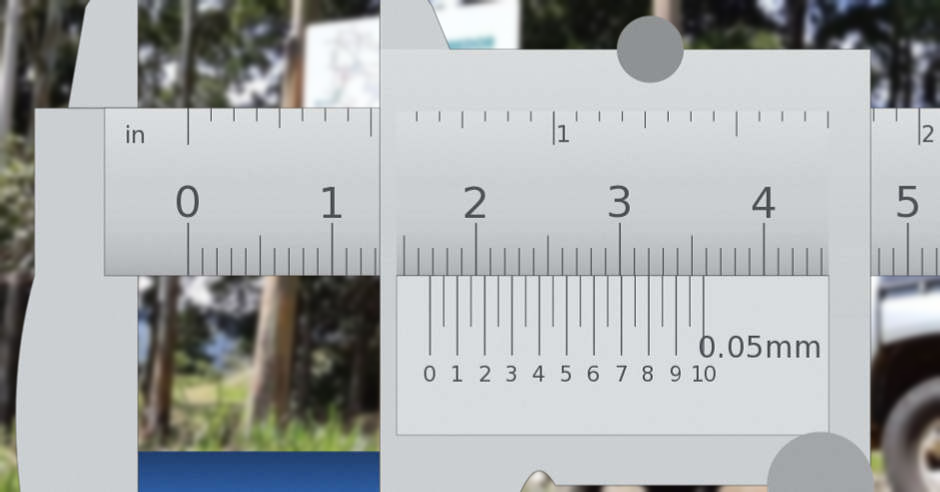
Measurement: 16.8 mm
